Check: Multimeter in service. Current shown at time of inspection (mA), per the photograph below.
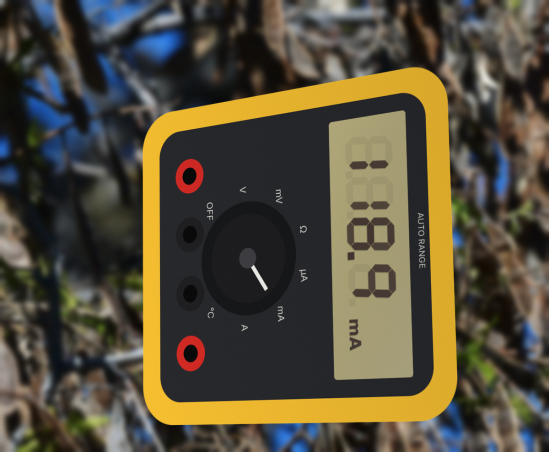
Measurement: 118.9 mA
